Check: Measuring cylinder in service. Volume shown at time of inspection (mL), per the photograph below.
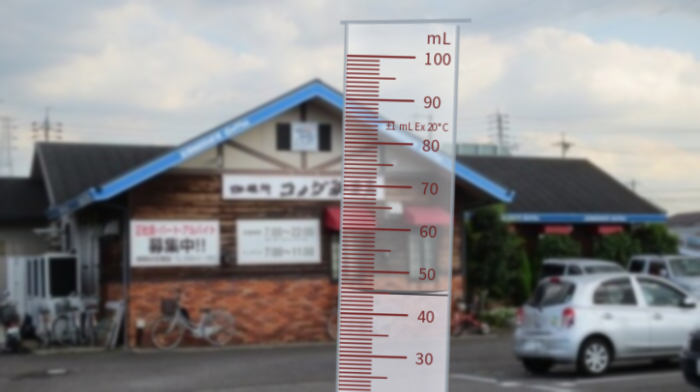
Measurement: 45 mL
